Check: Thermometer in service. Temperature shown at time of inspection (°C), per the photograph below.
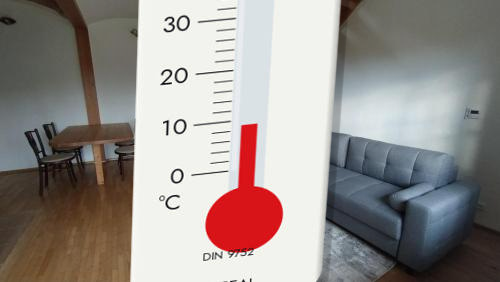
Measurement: 9 °C
